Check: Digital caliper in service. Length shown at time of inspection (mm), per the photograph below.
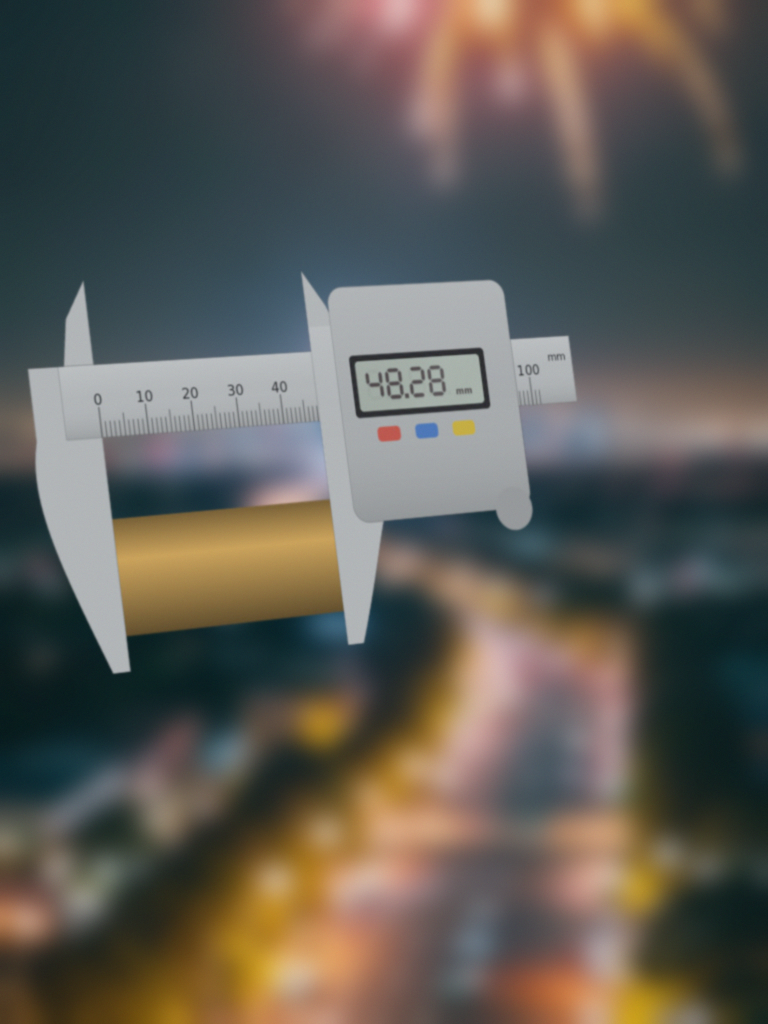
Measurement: 48.28 mm
